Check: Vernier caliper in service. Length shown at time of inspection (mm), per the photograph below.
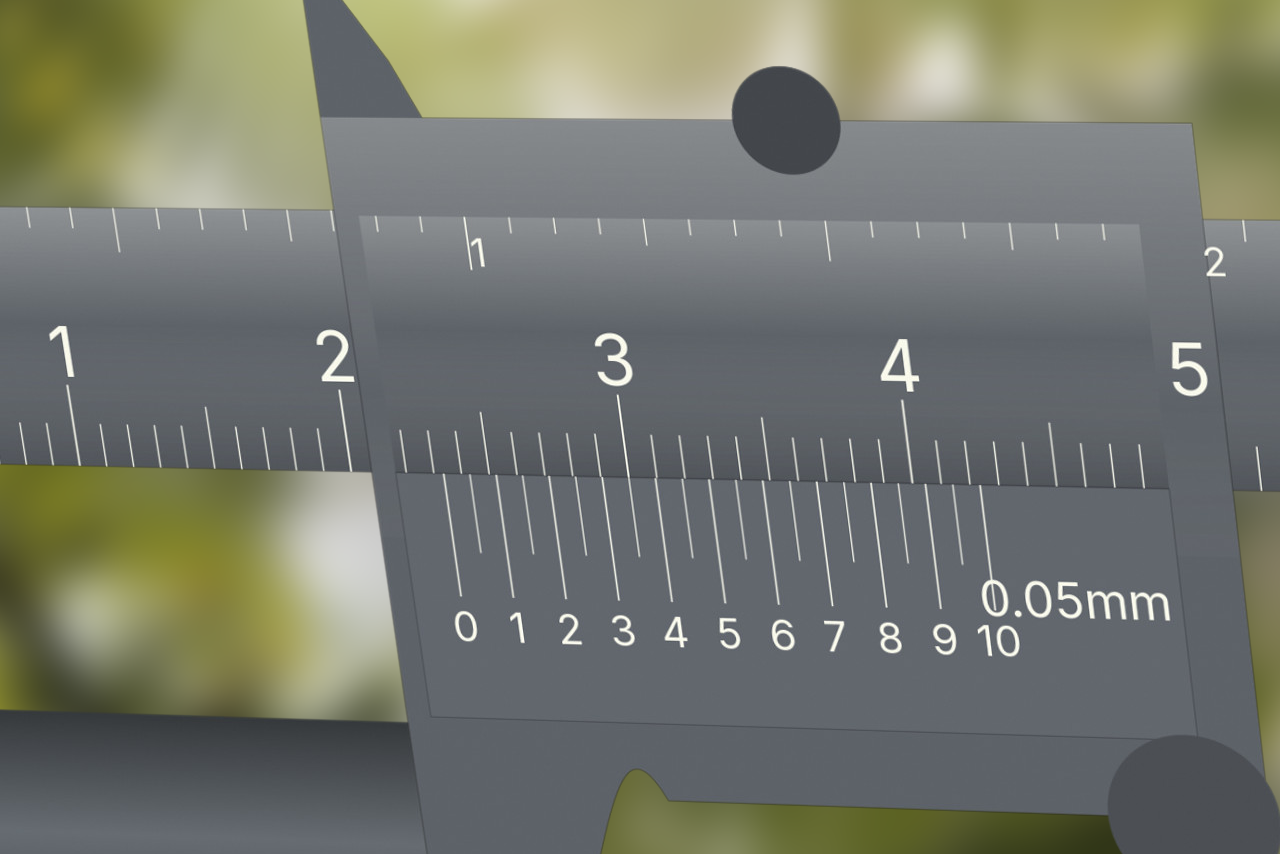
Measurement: 23.35 mm
